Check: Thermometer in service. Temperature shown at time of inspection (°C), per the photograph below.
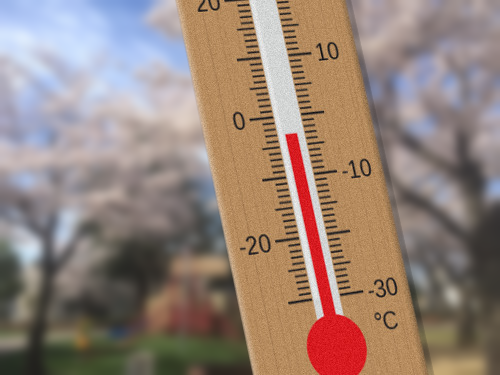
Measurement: -3 °C
